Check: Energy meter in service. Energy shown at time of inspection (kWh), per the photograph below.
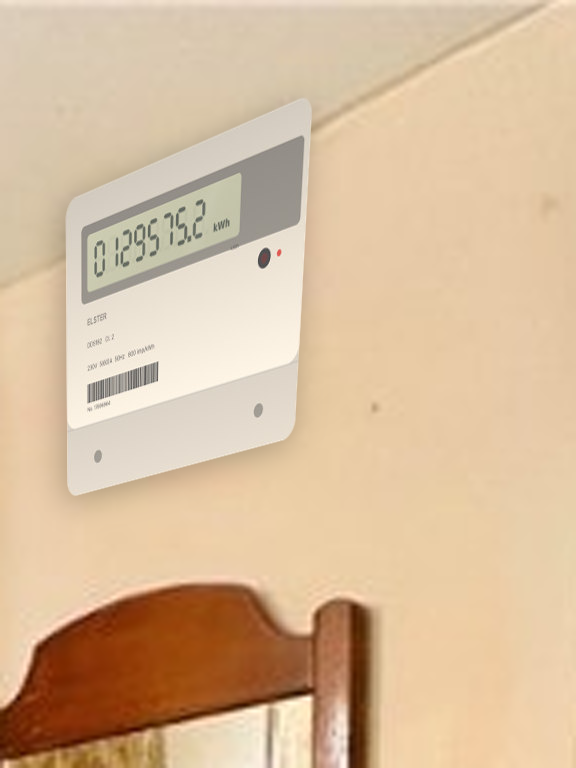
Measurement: 129575.2 kWh
